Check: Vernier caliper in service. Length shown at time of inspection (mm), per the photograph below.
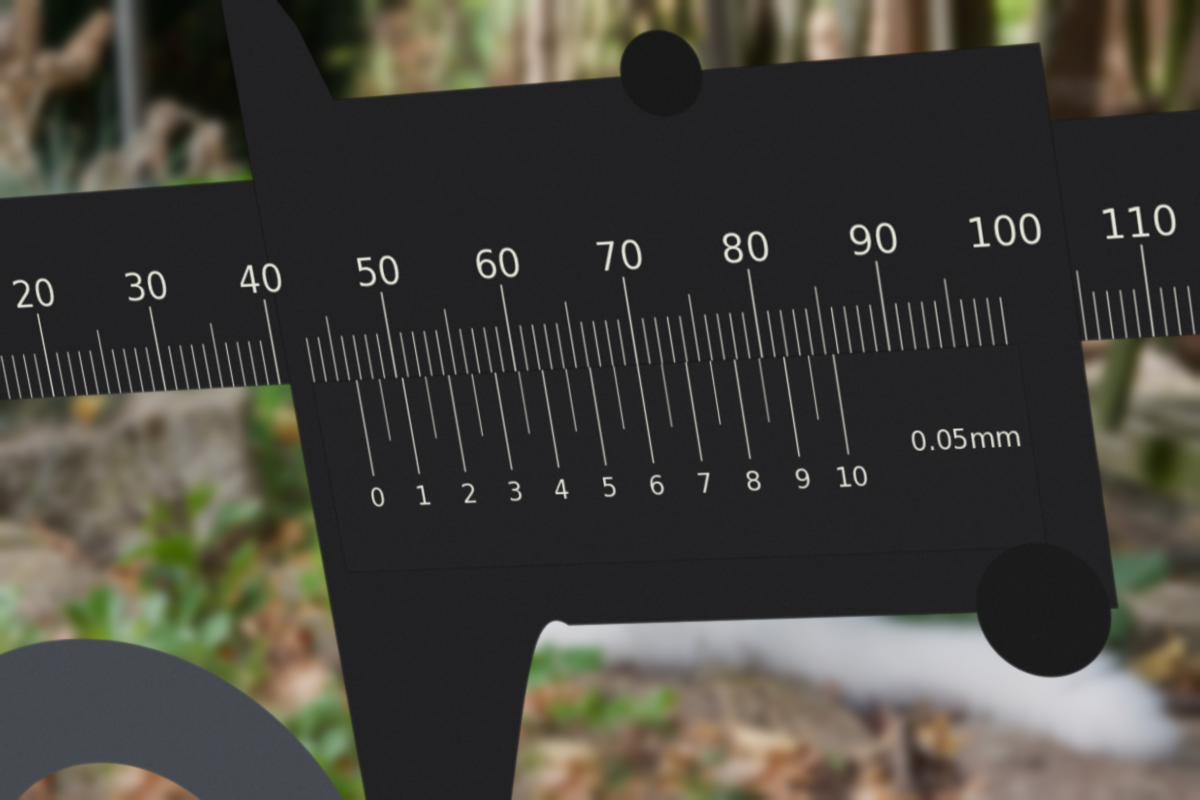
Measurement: 46.6 mm
